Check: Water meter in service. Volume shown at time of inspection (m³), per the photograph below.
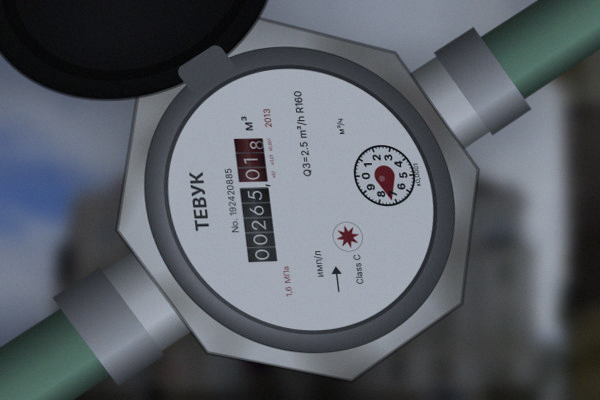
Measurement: 265.0177 m³
